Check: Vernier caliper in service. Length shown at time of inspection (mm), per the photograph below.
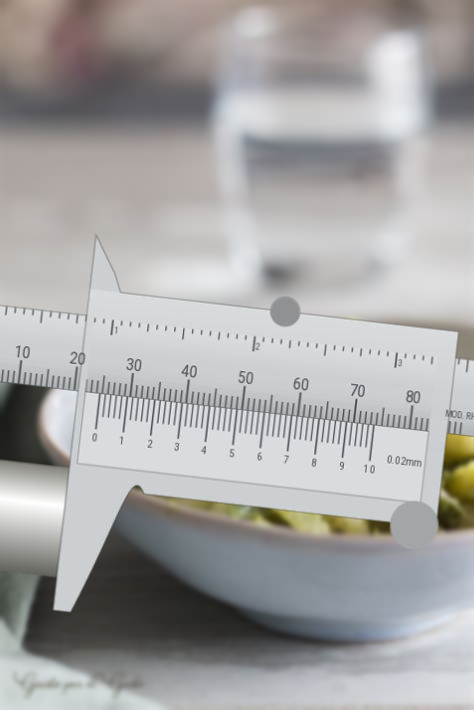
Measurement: 24.6 mm
